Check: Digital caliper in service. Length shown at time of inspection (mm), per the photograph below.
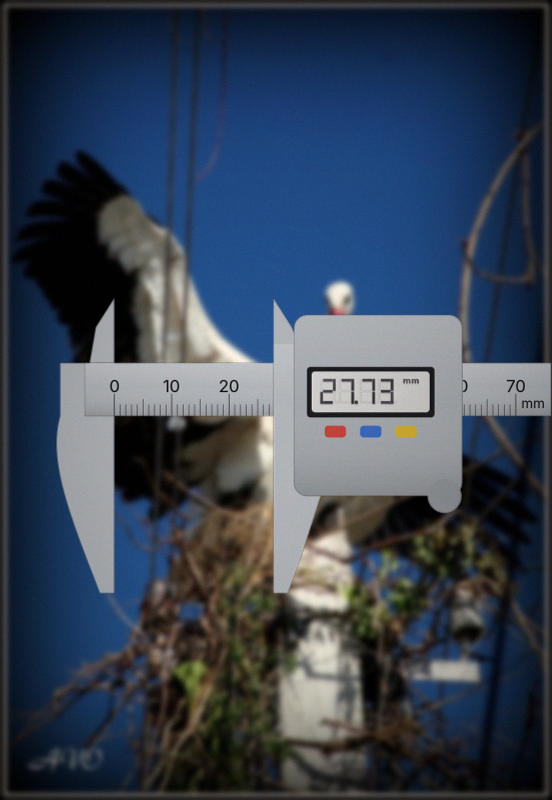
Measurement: 27.73 mm
